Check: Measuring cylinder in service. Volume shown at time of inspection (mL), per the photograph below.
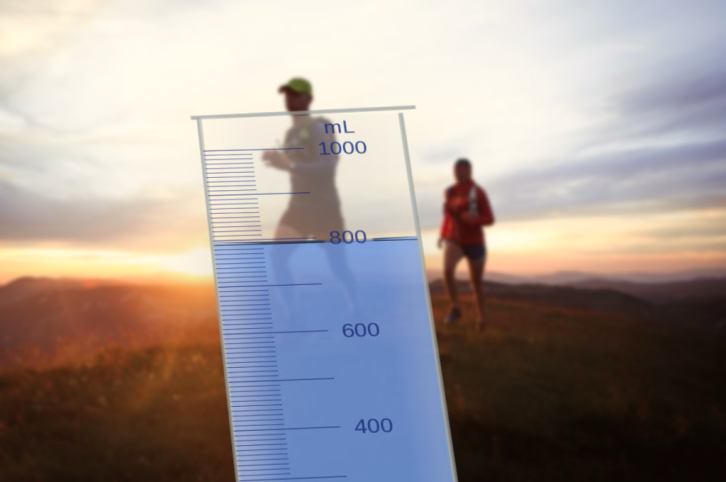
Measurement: 790 mL
